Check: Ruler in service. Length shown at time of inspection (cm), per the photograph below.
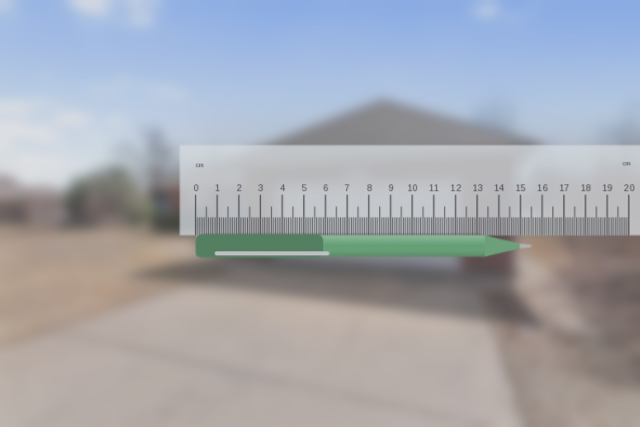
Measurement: 15.5 cm
